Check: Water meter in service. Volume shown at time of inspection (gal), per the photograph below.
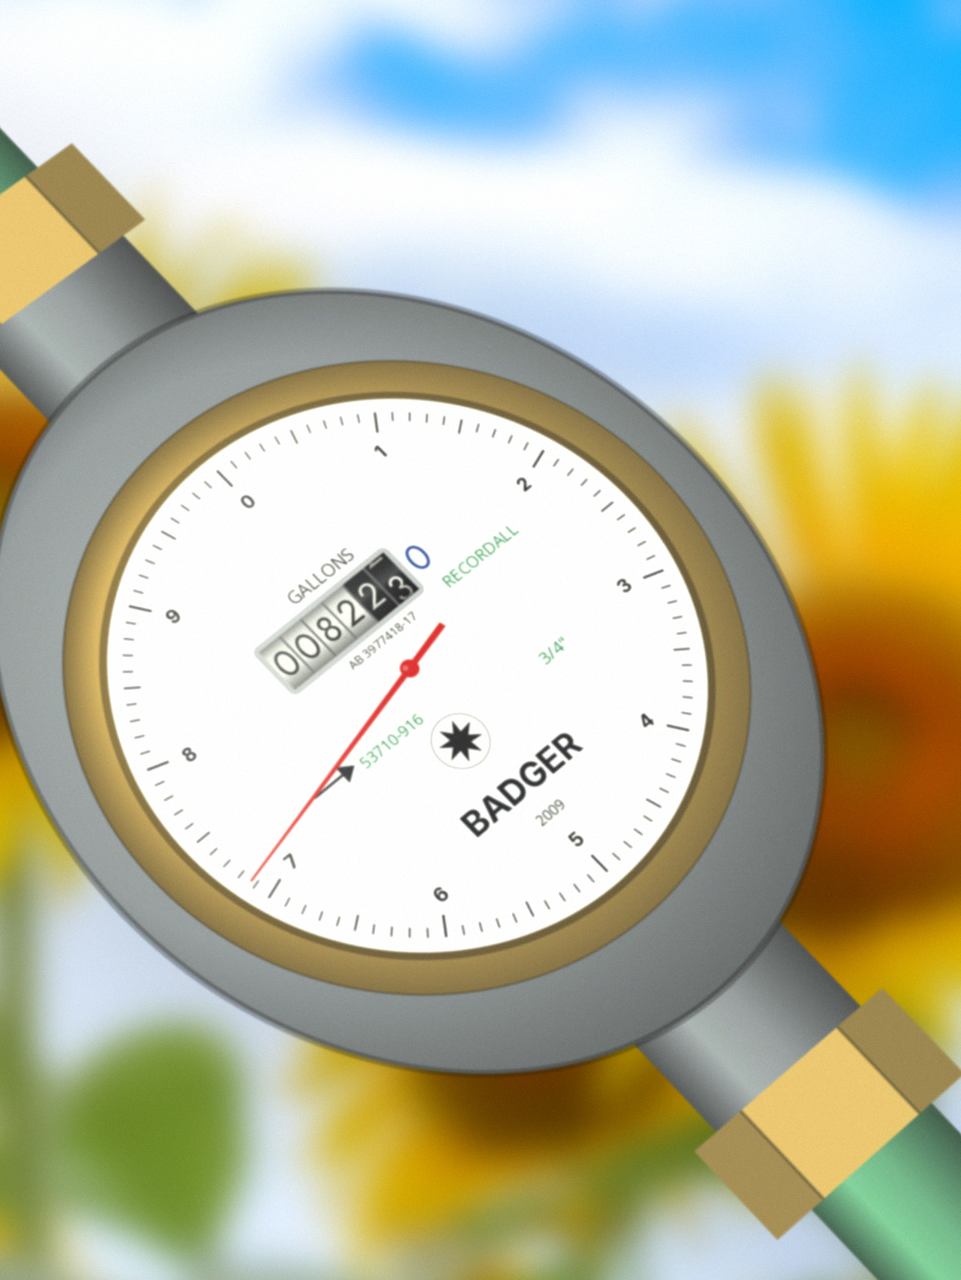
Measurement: 82227.1 gal
